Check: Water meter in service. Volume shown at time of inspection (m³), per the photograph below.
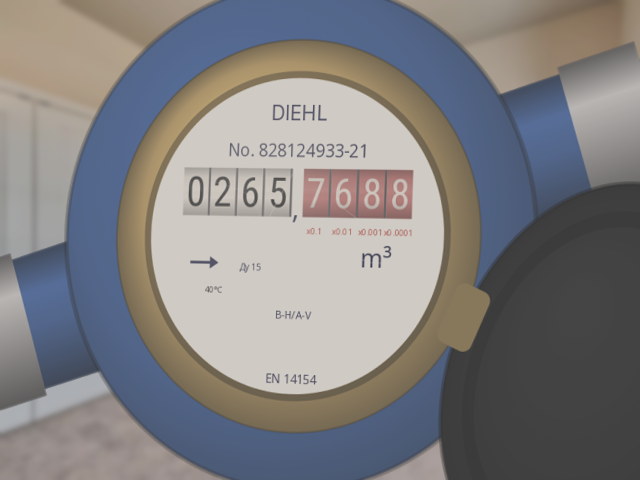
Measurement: 265.7688 m³
